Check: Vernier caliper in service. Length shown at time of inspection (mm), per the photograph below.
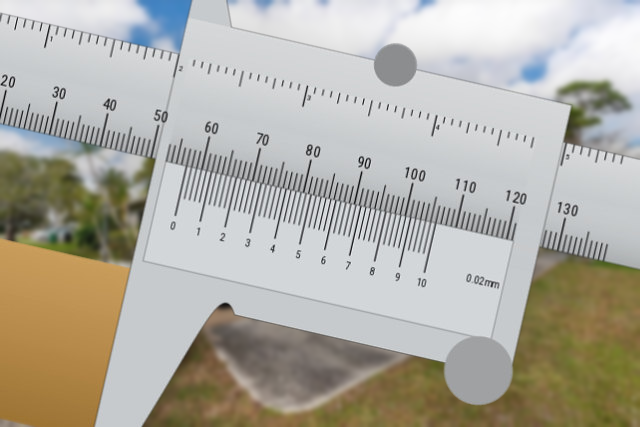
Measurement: 57.0 mm
